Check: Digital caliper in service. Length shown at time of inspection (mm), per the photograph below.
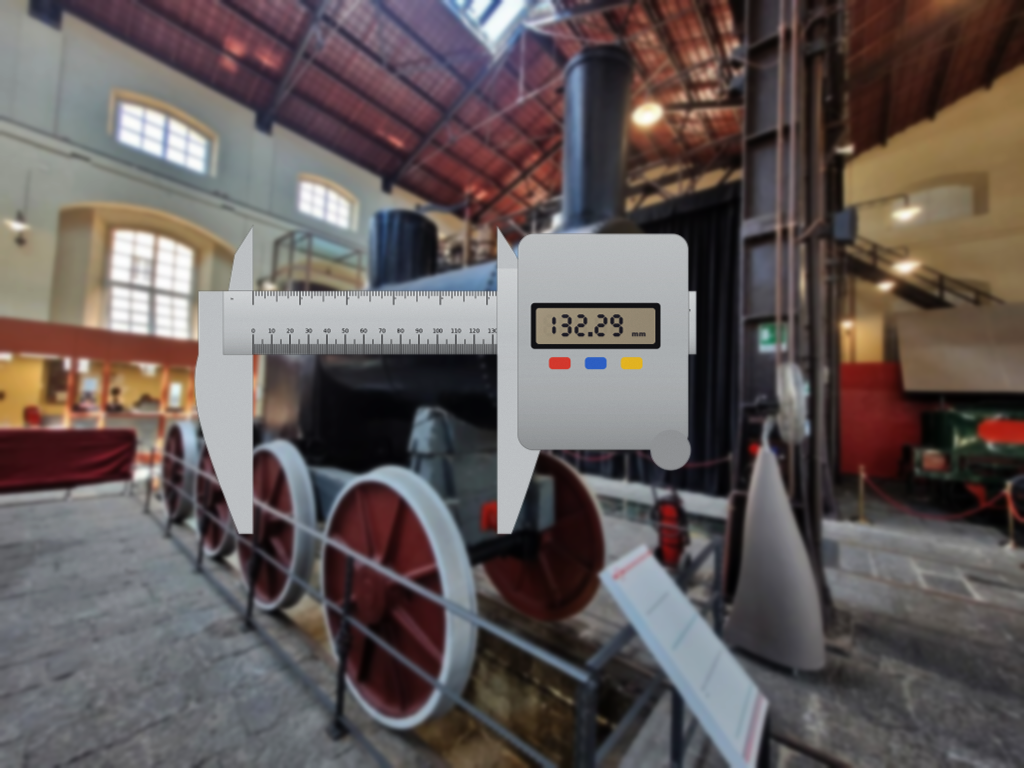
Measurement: 132.29 mm
